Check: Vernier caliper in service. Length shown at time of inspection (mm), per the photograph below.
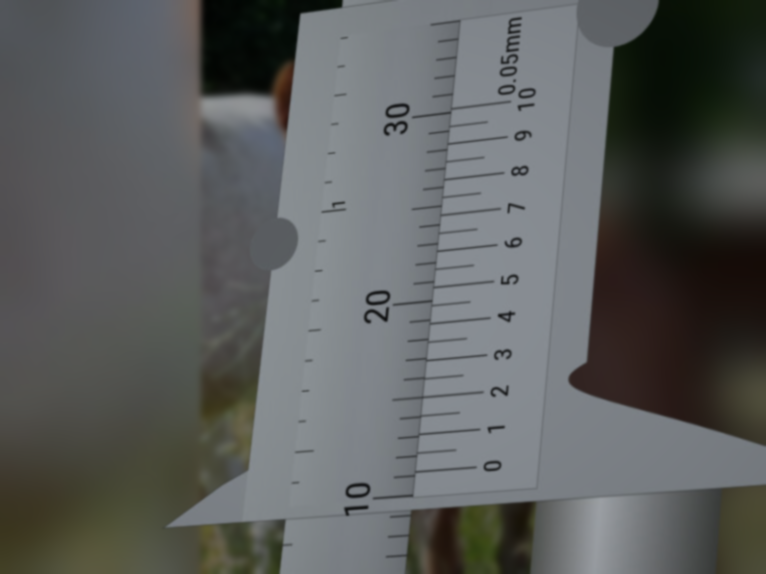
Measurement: 11.2 mm
